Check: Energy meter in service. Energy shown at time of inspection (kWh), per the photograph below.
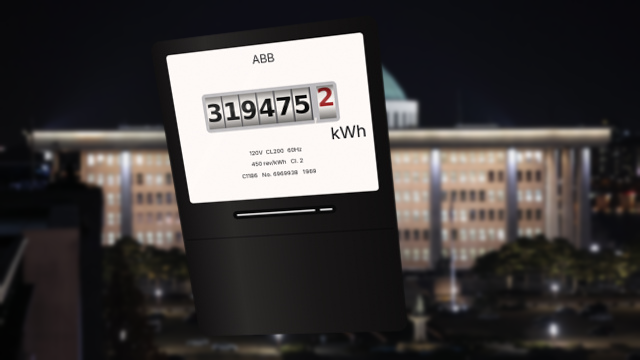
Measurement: 319475.2 kWh
